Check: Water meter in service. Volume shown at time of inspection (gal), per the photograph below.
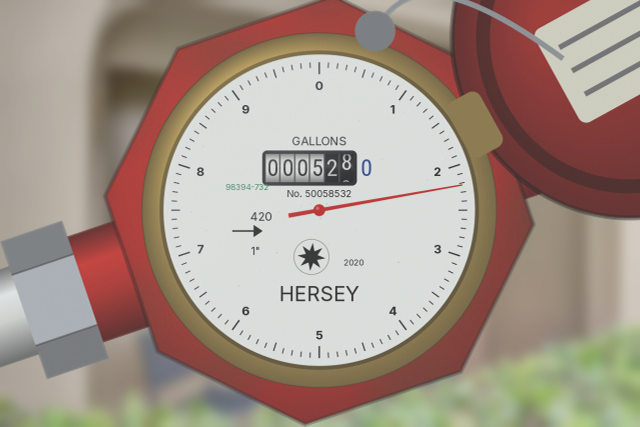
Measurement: 5282.2 gal
